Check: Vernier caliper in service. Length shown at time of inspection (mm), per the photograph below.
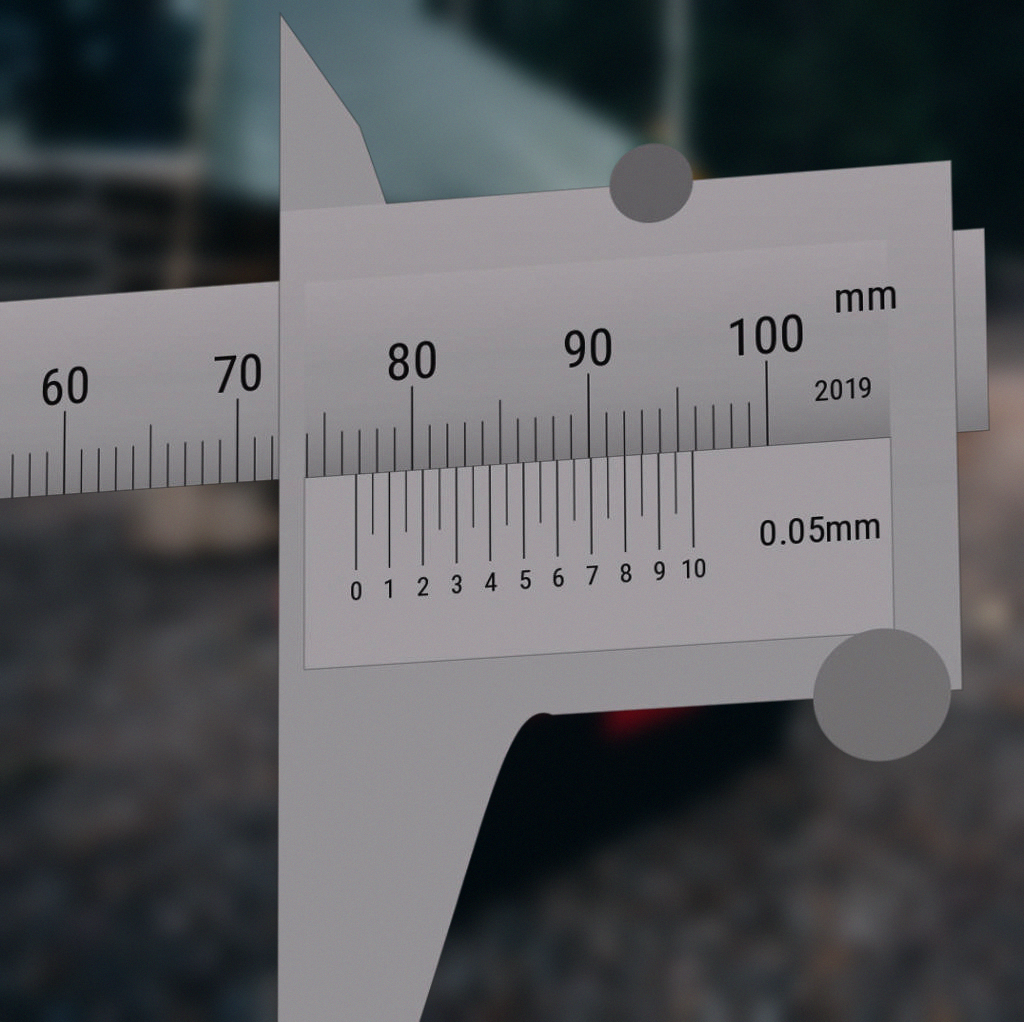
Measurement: 76.8 mm
